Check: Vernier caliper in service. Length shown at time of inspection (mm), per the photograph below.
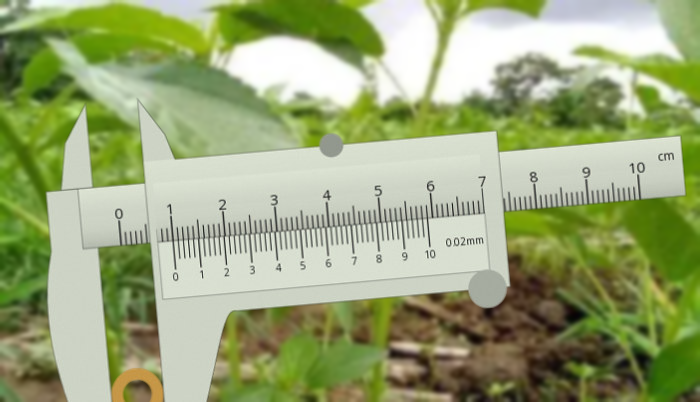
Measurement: 10.0 mm
